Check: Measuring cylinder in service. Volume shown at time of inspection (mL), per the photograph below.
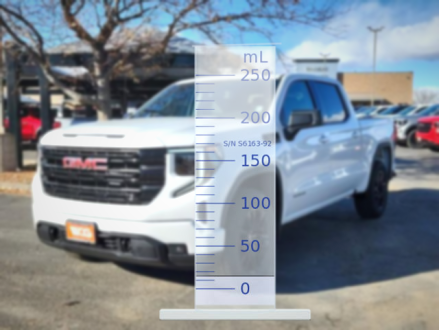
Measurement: 15 mL
